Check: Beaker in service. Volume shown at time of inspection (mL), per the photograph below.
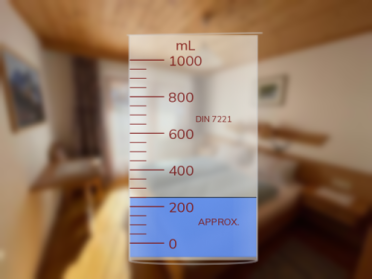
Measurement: 250 mL
